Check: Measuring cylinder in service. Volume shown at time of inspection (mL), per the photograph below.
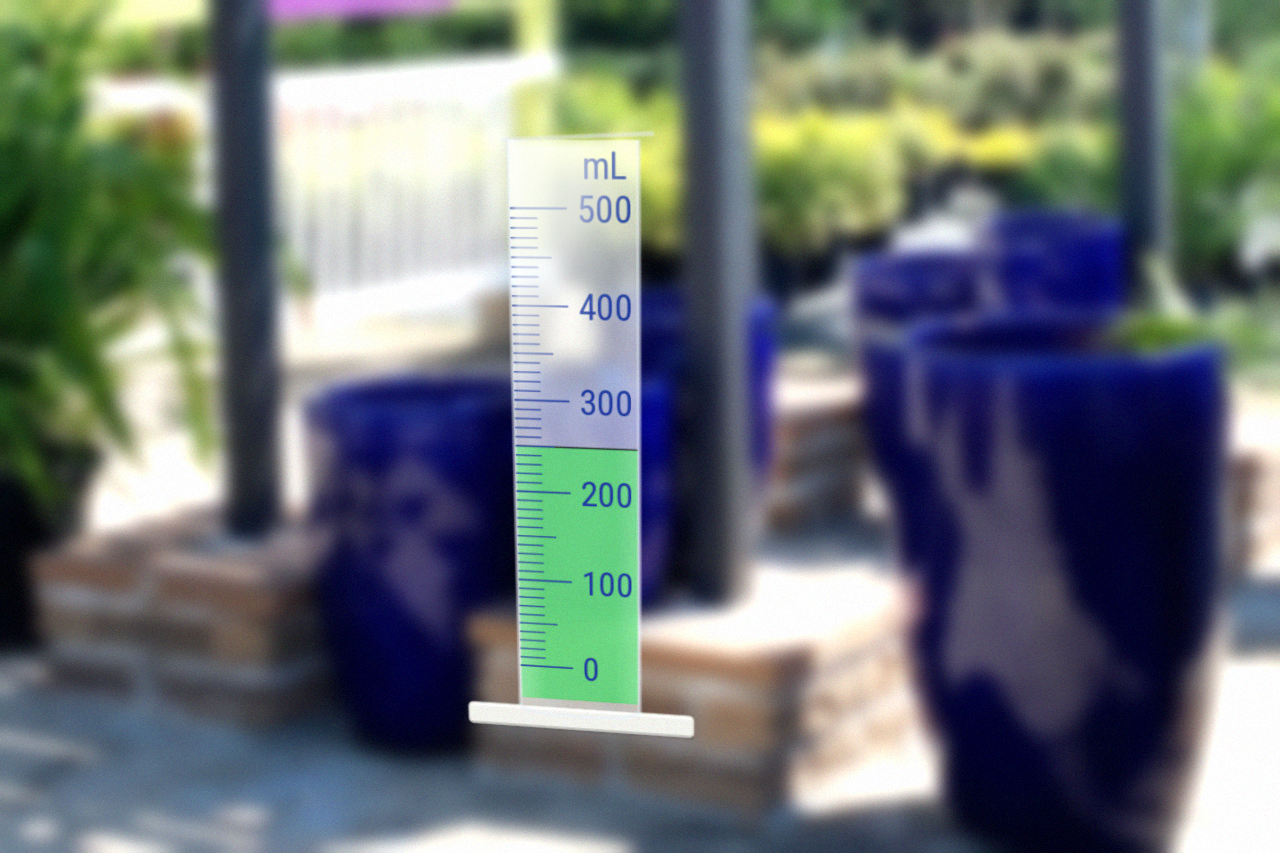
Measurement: 250 mL
